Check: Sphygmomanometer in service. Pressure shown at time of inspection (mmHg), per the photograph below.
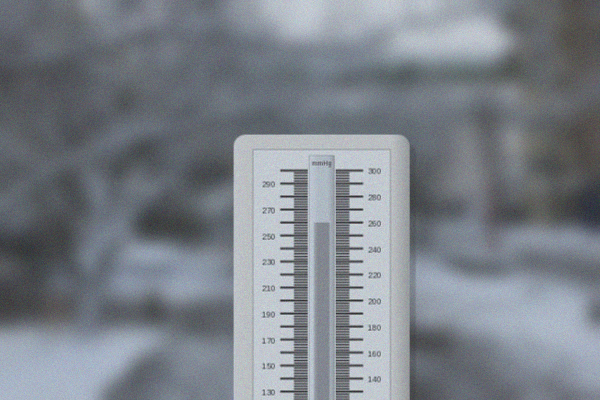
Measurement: 260 mmHg
